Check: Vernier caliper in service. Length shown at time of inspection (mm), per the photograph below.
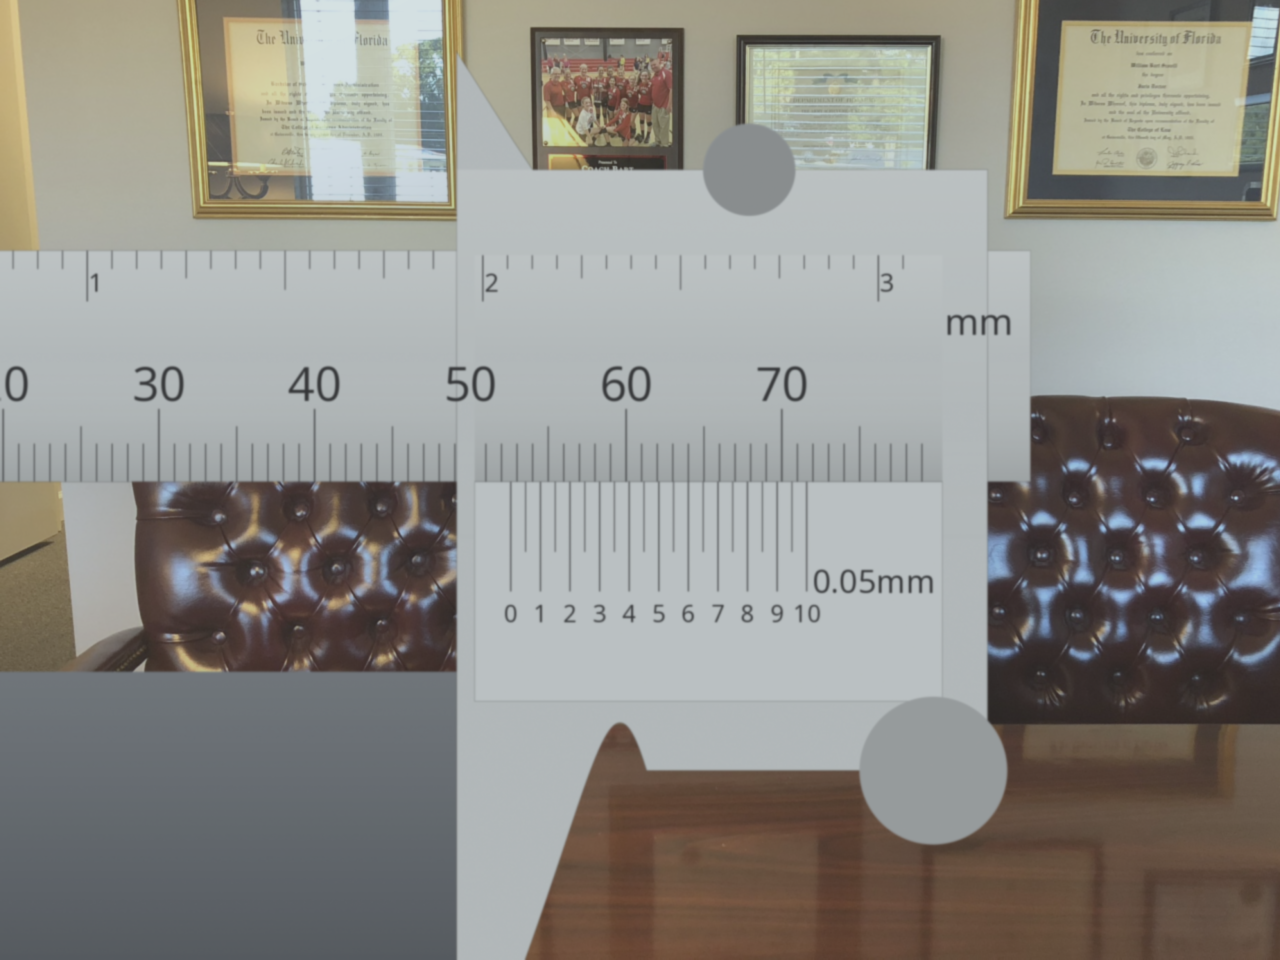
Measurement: 52.6 mm
